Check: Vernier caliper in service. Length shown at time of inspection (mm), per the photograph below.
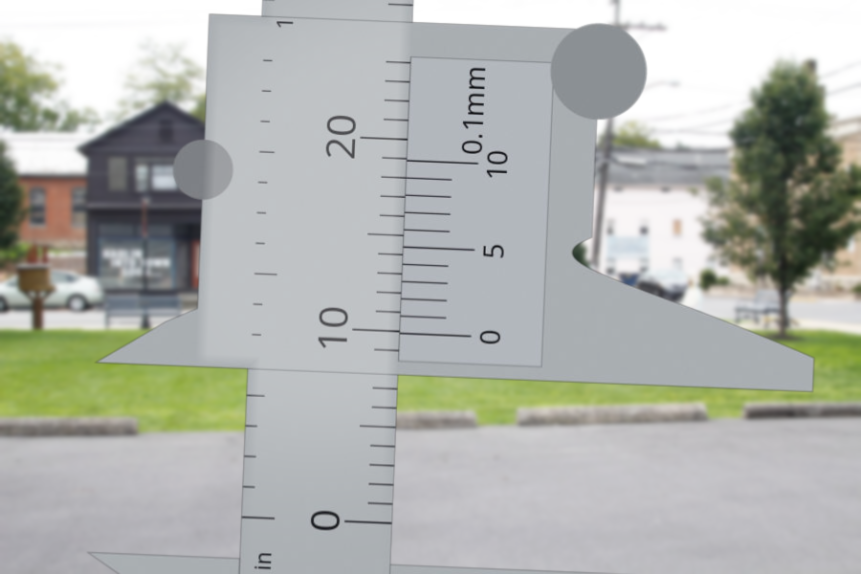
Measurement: 9.9 mm
